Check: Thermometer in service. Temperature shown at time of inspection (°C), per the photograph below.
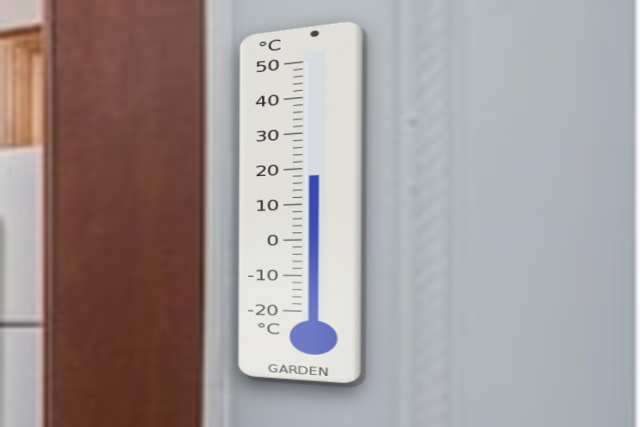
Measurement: 18 °C
